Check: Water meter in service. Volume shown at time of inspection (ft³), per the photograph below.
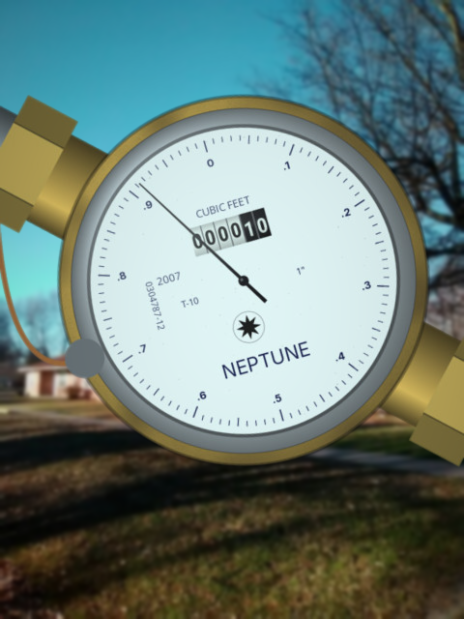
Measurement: 9.91 ft³
